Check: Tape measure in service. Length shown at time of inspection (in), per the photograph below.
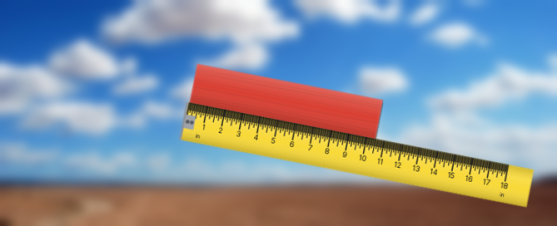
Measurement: 10.5 in
